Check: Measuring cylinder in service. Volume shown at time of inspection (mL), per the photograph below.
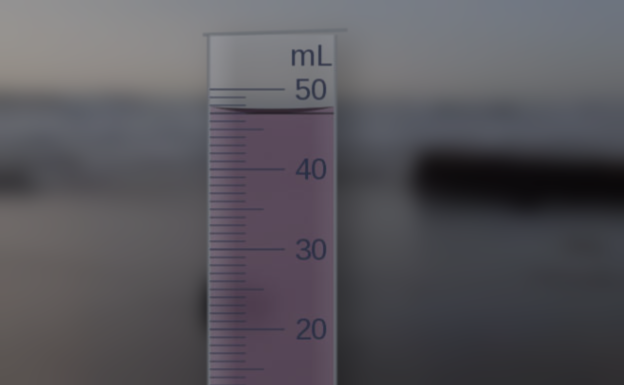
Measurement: 47 mL
